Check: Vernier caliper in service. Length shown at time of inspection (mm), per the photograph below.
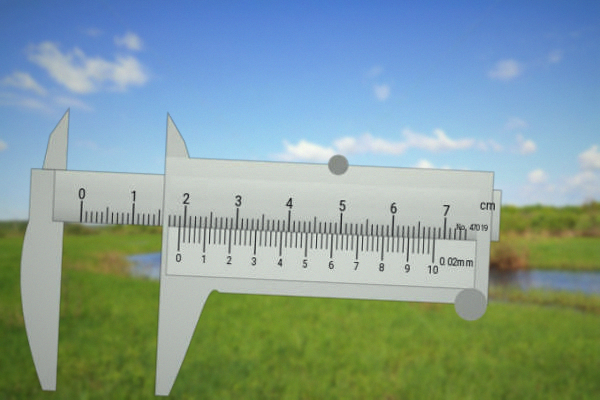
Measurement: 19.0 mm
